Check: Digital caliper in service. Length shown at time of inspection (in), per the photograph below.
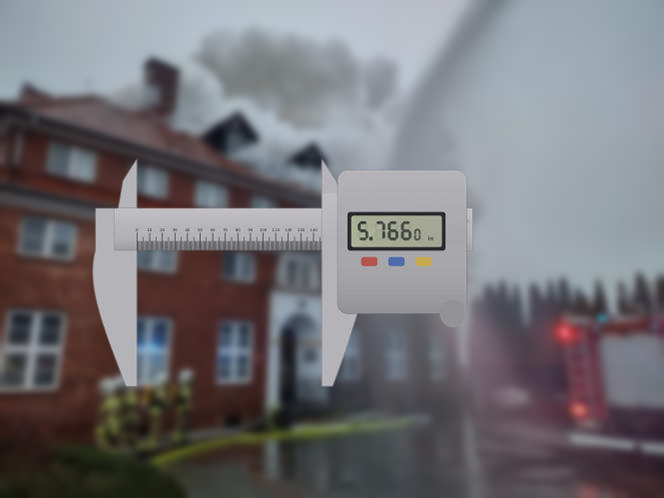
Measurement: 5.7660 in
